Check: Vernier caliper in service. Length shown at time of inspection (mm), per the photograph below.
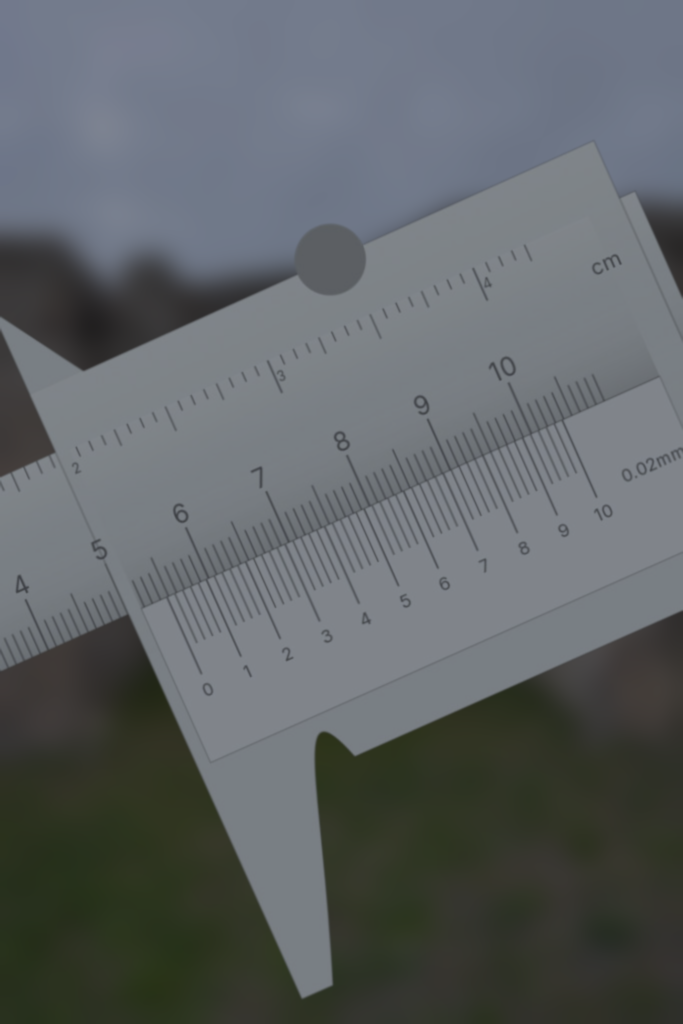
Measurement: 54.8 mm
